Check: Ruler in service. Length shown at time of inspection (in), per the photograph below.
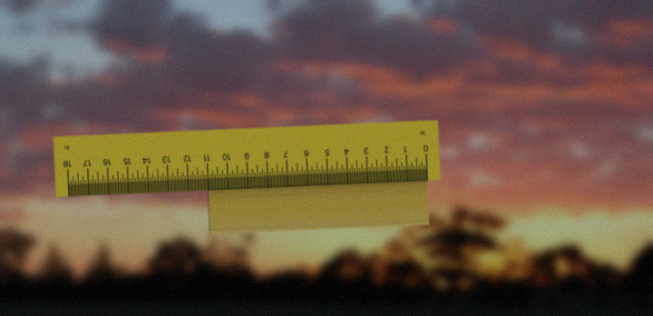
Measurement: 11 in
